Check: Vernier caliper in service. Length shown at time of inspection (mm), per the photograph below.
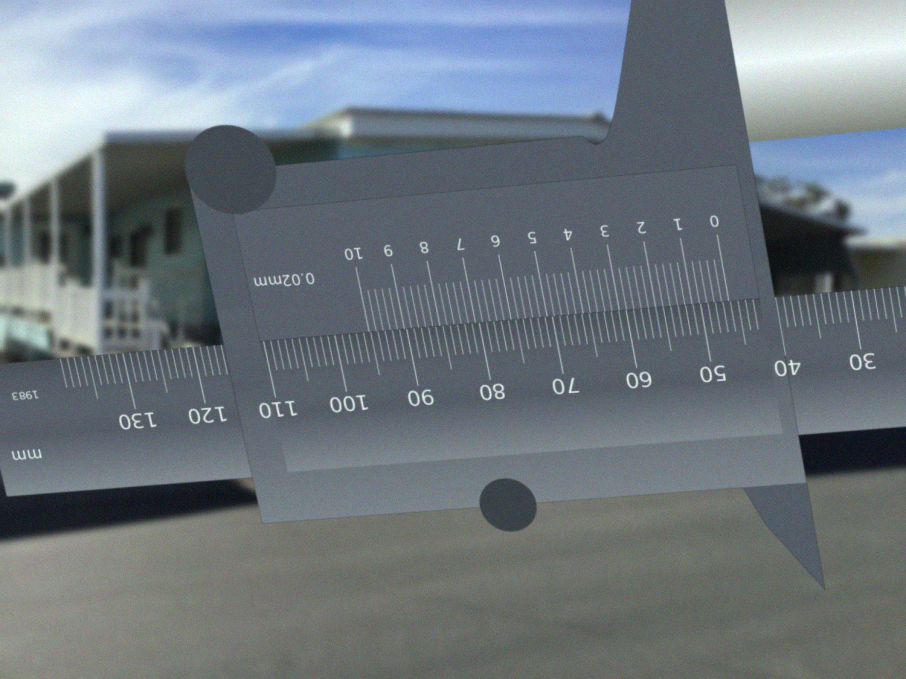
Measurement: 46.2 mm
